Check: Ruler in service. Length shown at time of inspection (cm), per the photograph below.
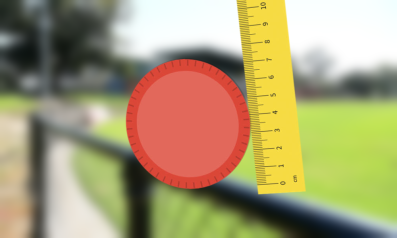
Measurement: 7.5 cm
